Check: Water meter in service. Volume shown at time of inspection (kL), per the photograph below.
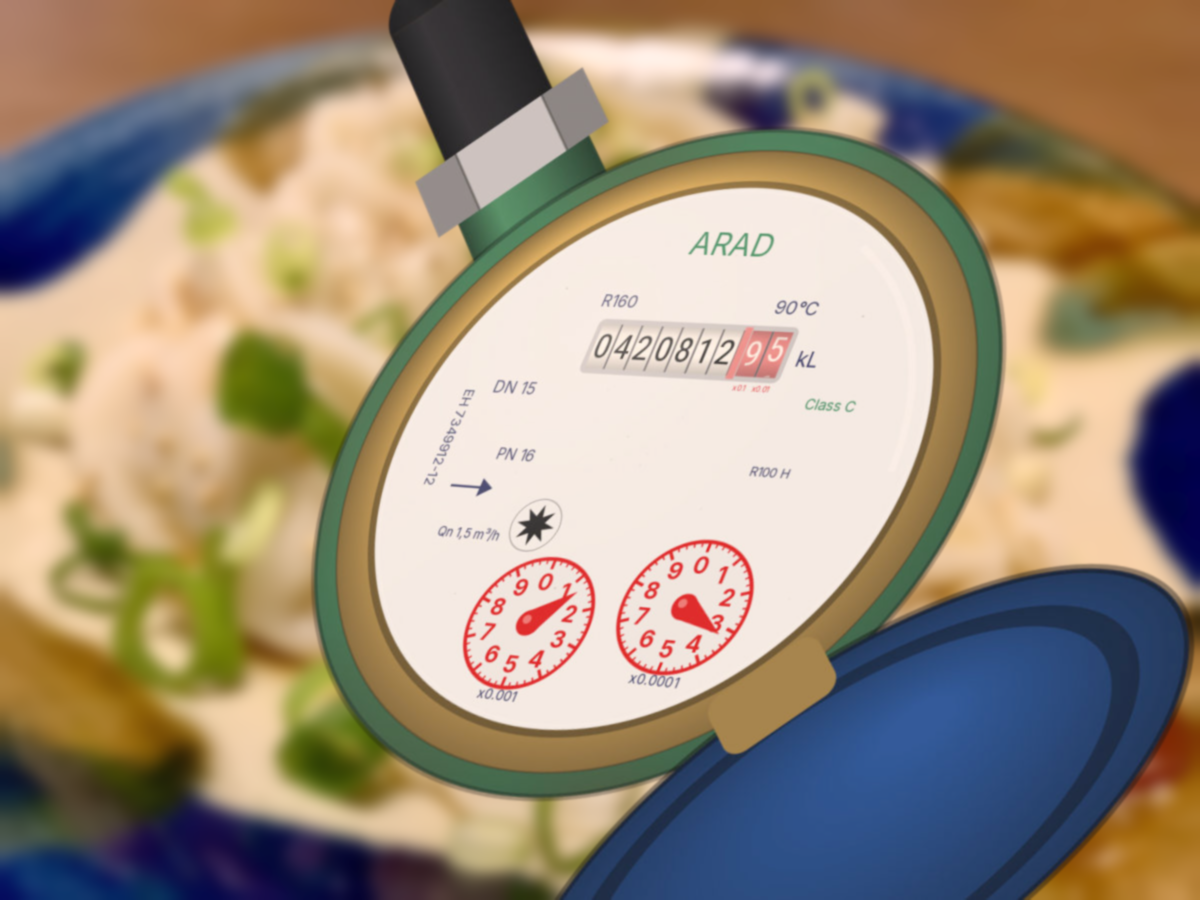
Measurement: 420812.9513 kL
